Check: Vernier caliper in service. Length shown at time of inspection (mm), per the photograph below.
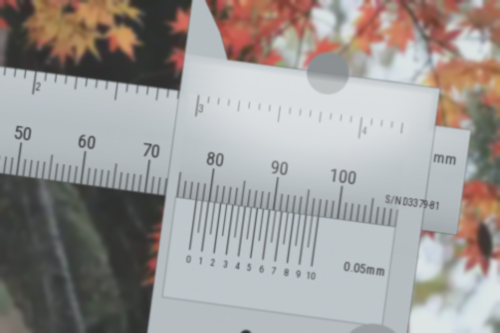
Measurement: 78.0 mm
